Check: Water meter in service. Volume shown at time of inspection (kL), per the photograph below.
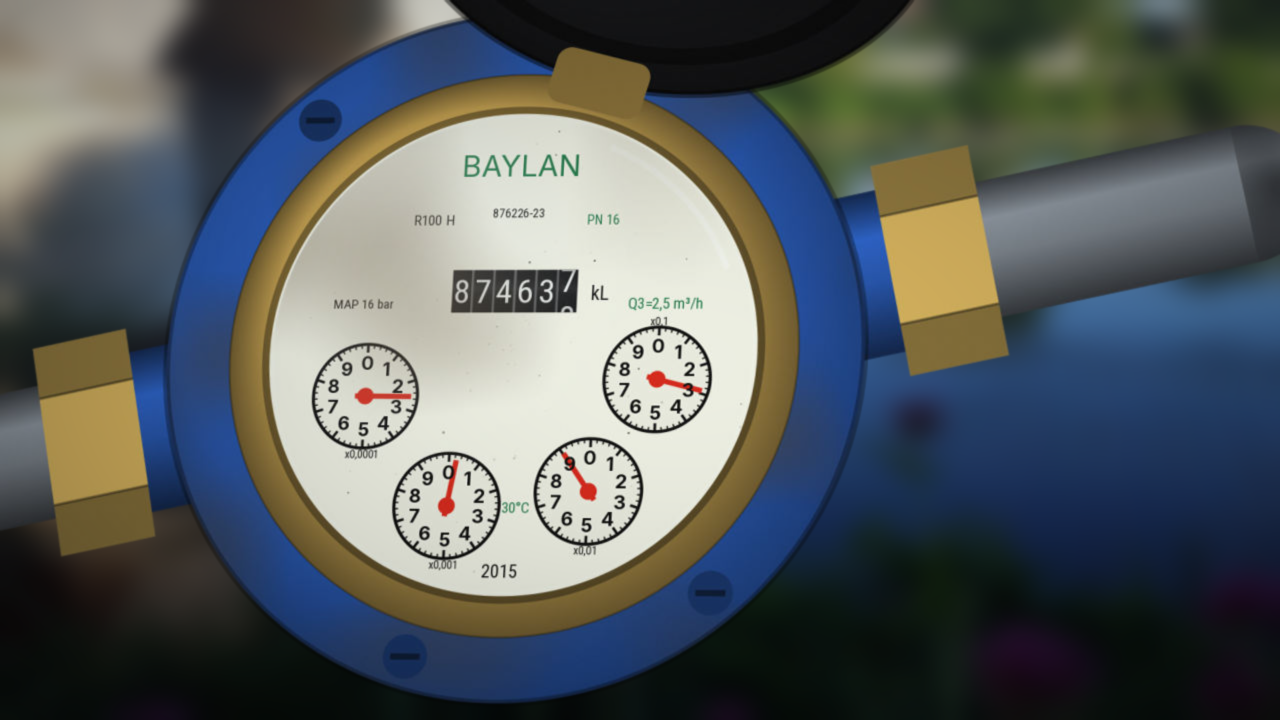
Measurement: 874637.2902 kL
